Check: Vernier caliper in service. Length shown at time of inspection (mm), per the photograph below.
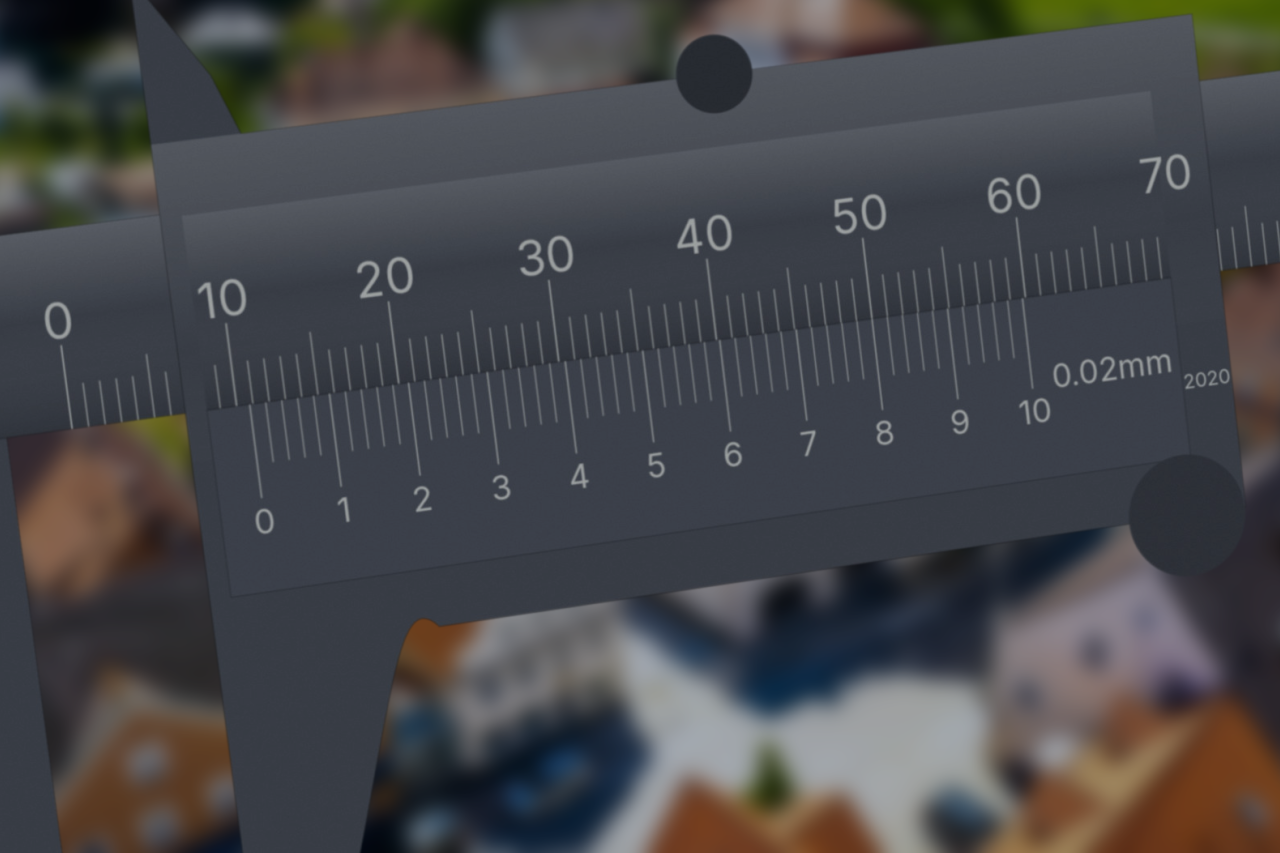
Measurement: 10.8 mm
